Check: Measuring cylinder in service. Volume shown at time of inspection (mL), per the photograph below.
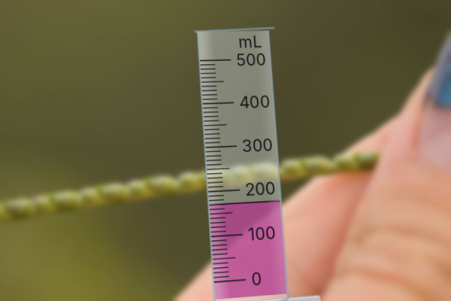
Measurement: 170 mL
